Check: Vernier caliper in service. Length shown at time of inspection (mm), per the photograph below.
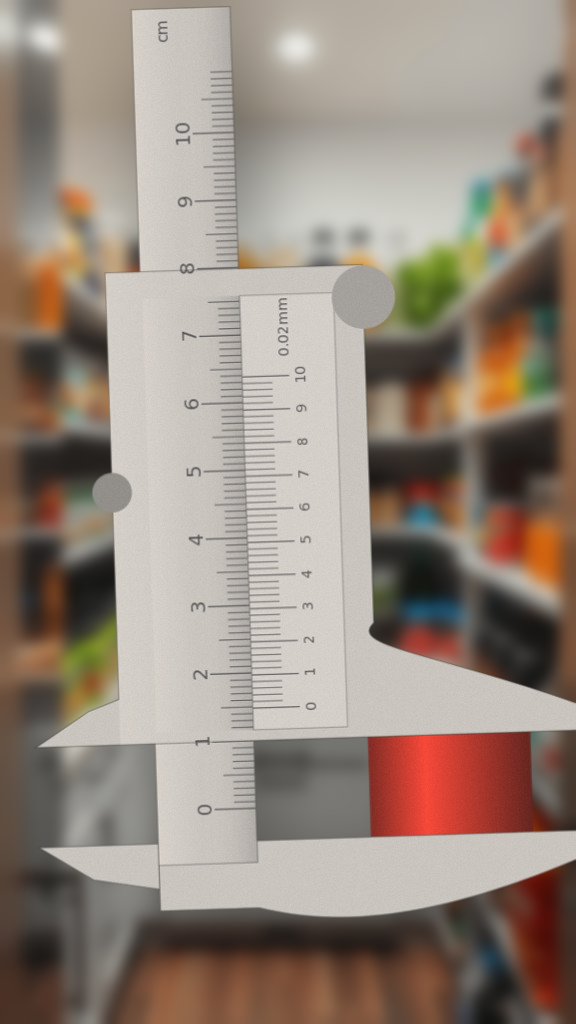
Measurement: 14.8 mm
